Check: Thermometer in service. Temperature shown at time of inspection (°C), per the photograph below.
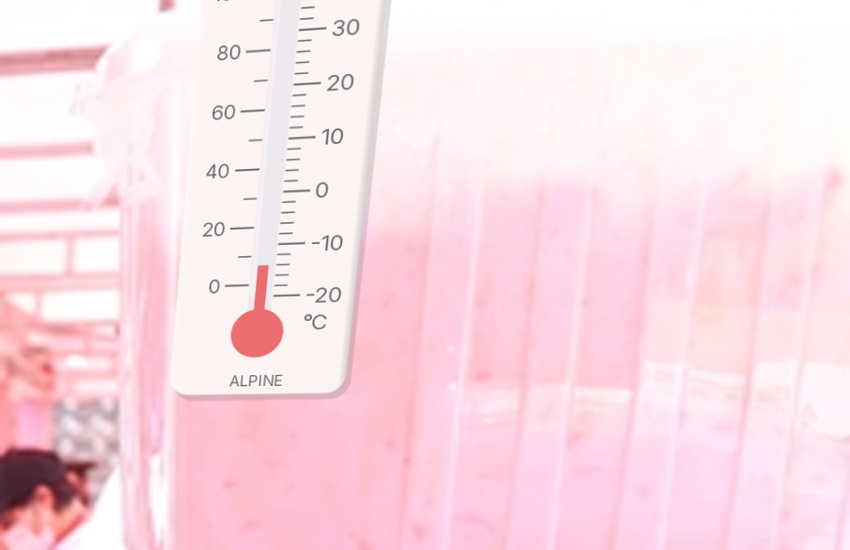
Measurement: -14 °C
